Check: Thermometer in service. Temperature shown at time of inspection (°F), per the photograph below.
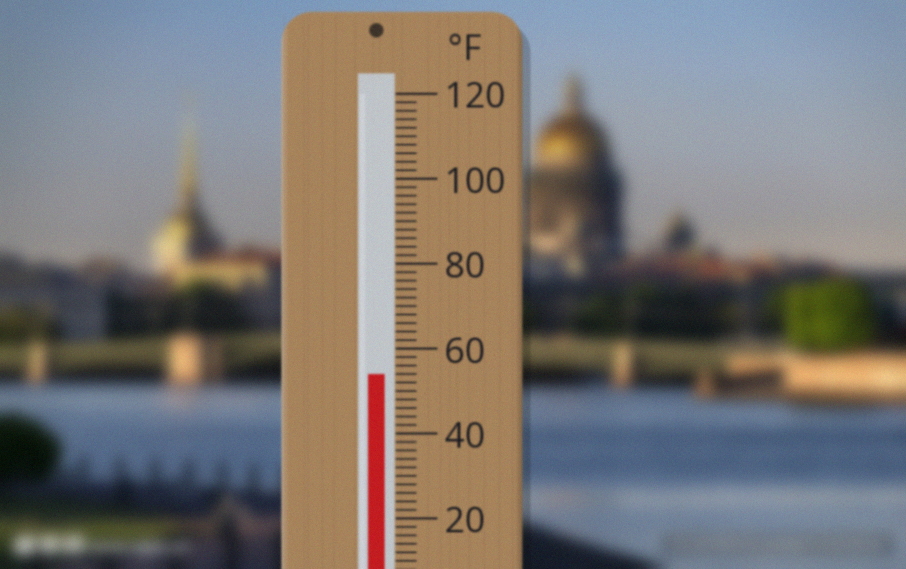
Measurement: 54 °F
